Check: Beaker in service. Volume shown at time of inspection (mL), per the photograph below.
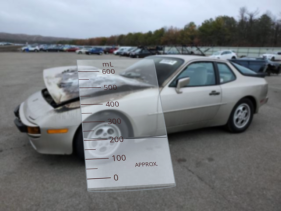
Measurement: 200 mL
